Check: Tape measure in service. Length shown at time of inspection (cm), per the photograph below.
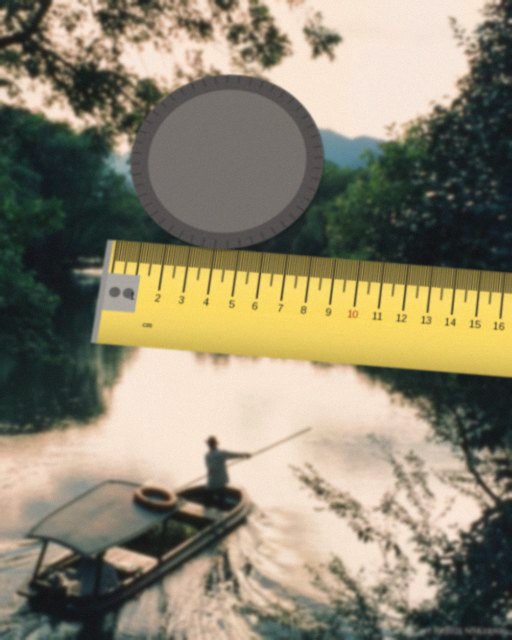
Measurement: 8 cm
